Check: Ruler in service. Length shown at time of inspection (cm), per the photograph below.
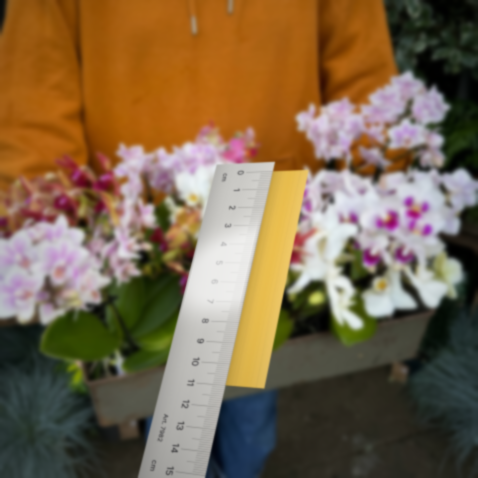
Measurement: 11 cm
